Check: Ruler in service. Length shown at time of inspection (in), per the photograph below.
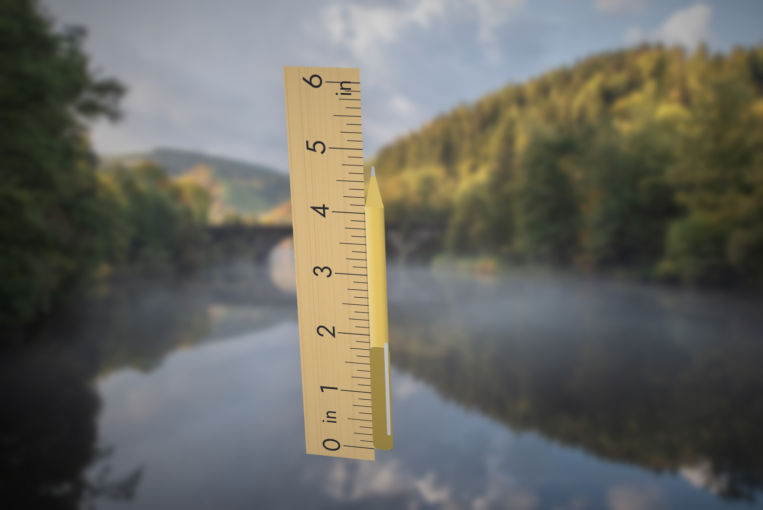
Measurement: 4.75 in
